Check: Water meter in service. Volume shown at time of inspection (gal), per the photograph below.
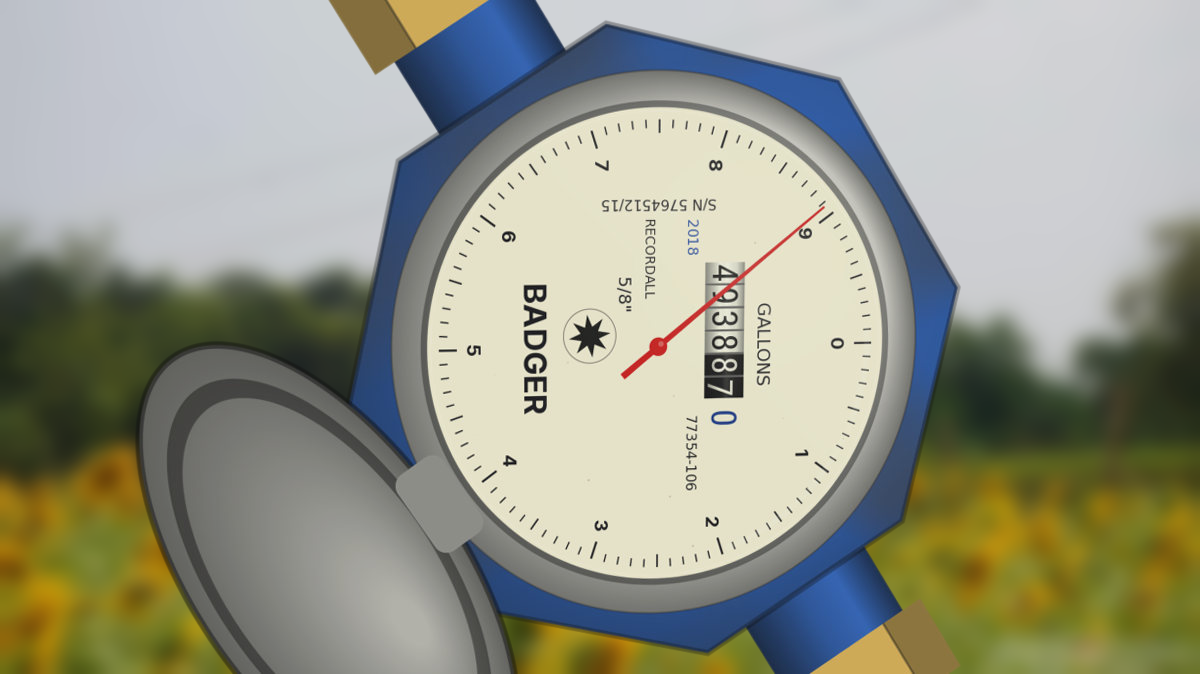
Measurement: 4938868.9 gal
